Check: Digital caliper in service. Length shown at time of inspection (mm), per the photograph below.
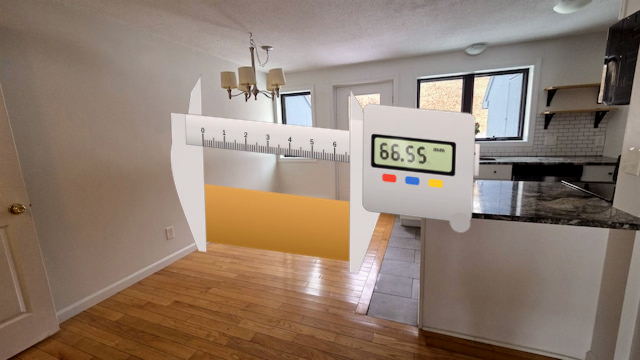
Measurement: 66.55 mm
